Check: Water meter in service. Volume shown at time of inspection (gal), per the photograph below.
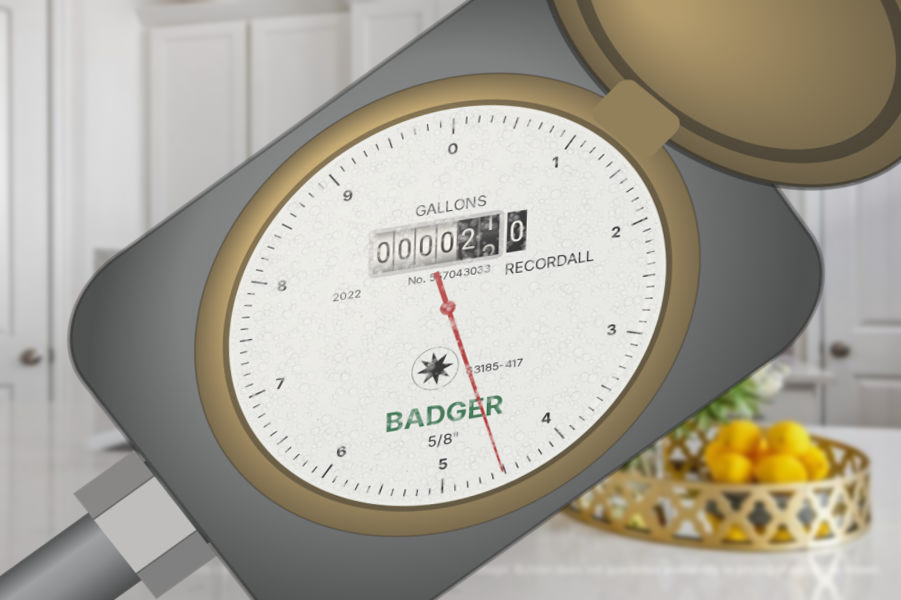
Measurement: 214.5 gal
